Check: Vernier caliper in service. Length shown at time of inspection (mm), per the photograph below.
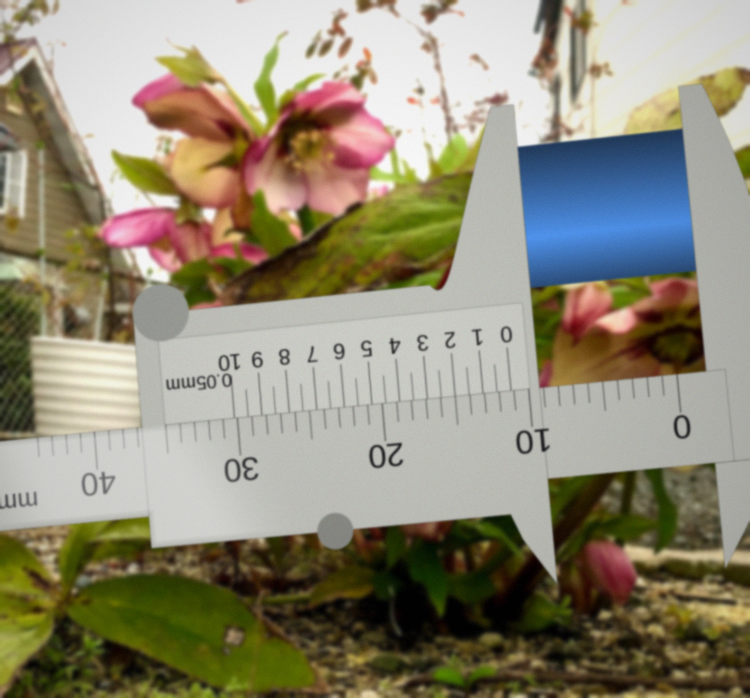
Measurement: 11.2 mm
